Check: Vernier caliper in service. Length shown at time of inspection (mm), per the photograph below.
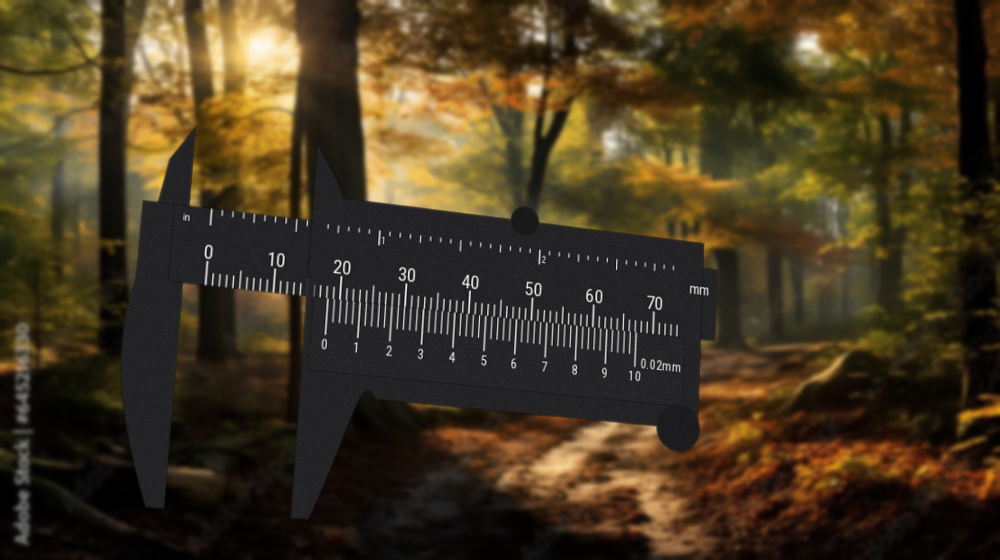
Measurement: 18.2 mm
